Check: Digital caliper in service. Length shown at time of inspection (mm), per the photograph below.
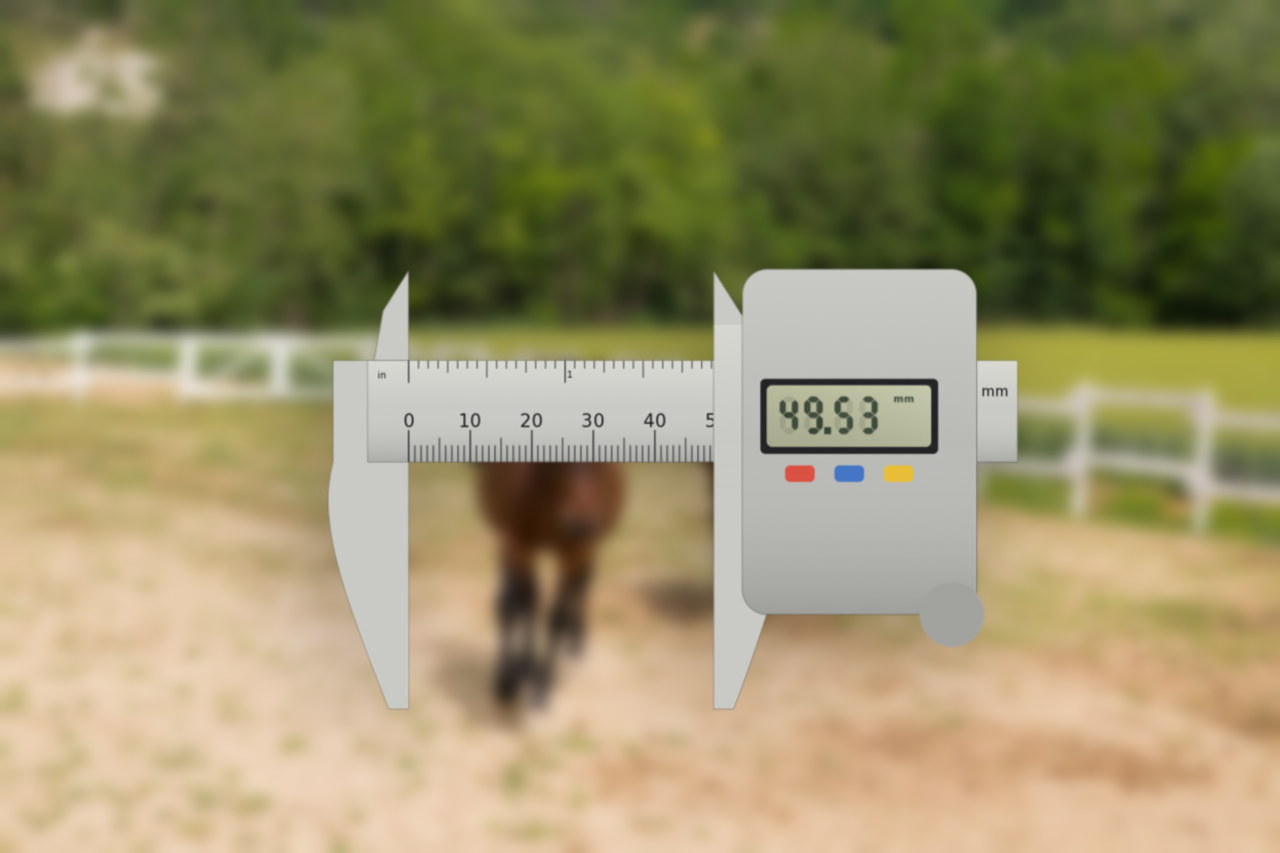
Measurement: 49.53 mm
